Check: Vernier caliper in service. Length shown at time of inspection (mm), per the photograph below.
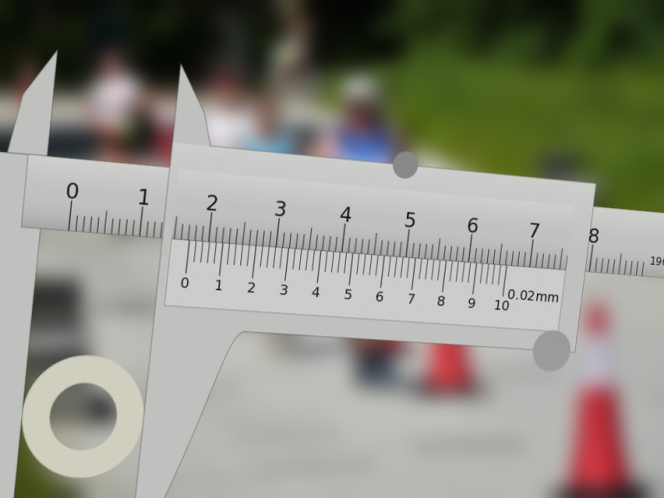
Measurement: 17.2 mm
